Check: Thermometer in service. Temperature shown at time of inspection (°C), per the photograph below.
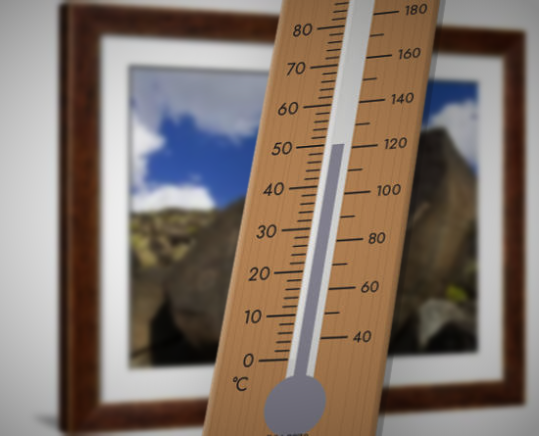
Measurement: 50 °C
